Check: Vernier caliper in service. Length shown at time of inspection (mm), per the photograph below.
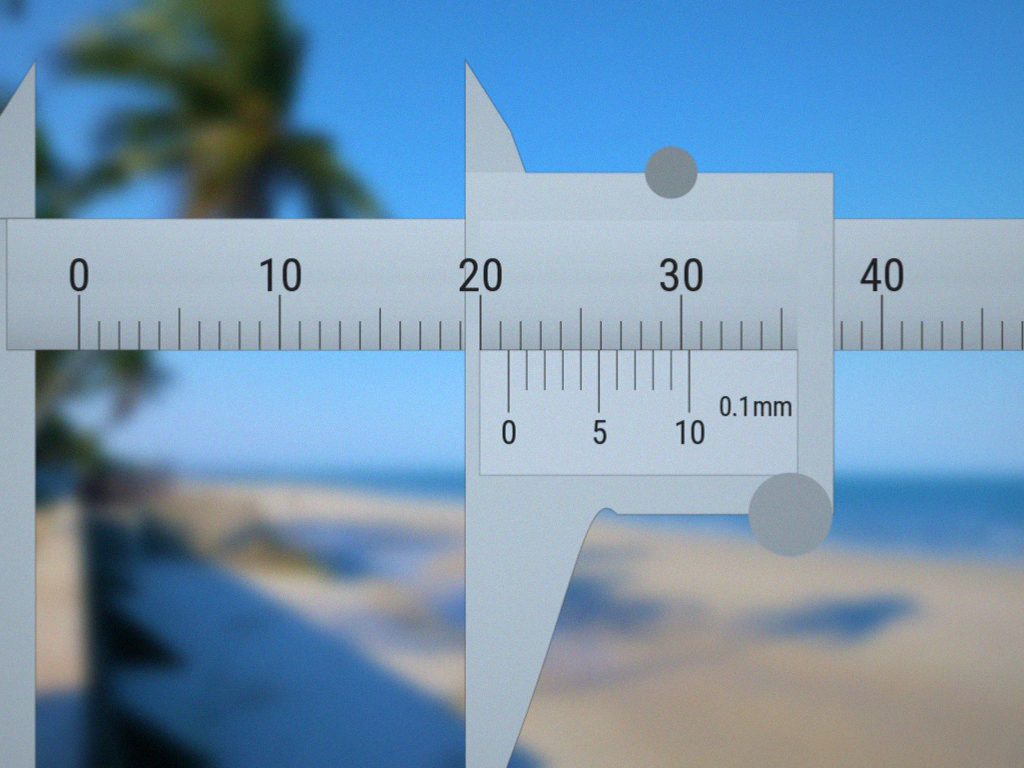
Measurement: 21.4 mm
